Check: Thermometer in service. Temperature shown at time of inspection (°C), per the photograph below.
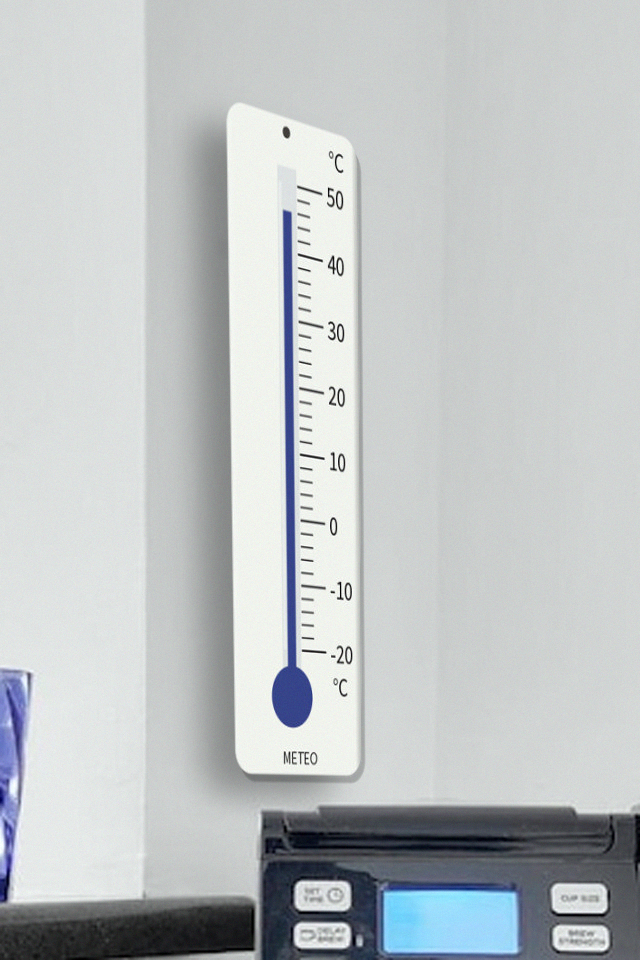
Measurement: 46 °C
